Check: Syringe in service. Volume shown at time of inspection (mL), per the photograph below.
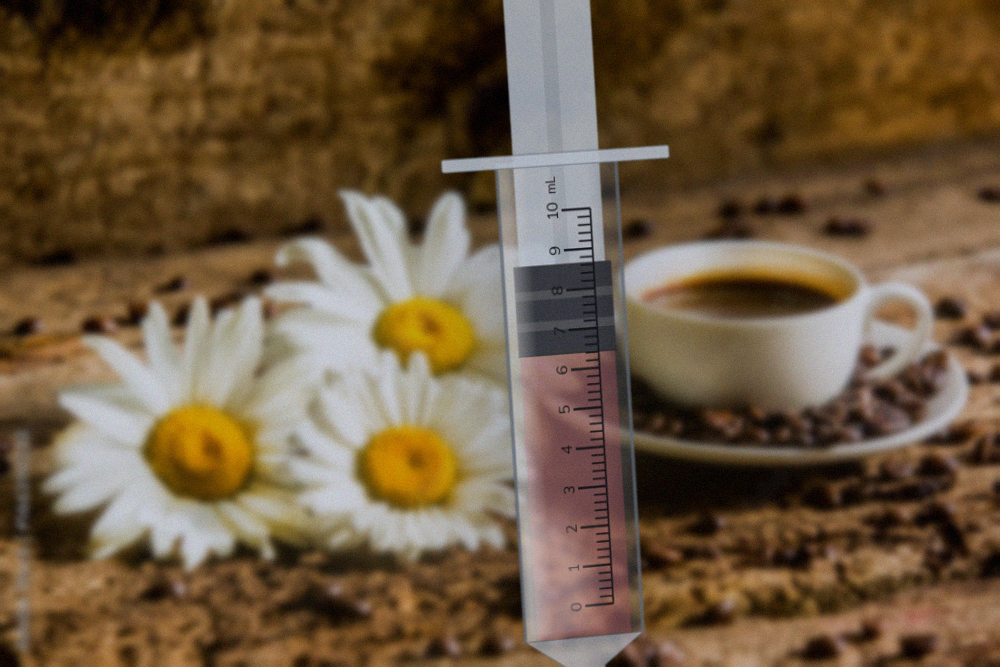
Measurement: 6.4 mL
